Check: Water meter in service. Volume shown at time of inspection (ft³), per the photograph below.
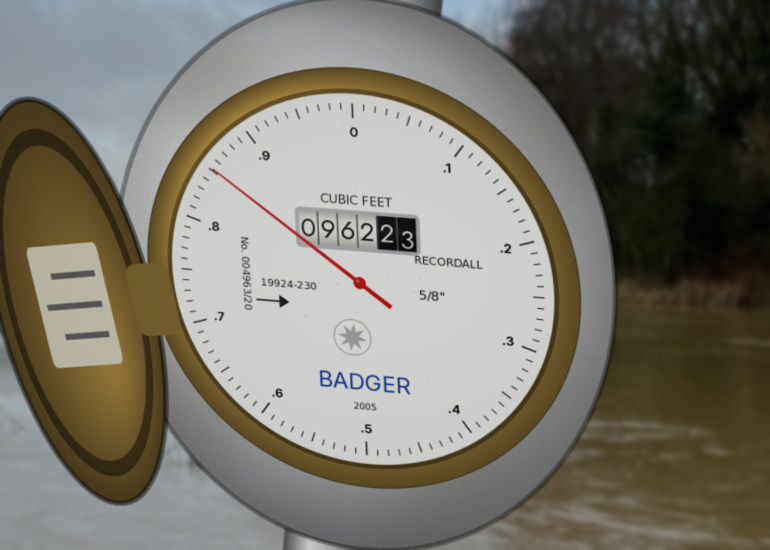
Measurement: 96222.85 ft³
